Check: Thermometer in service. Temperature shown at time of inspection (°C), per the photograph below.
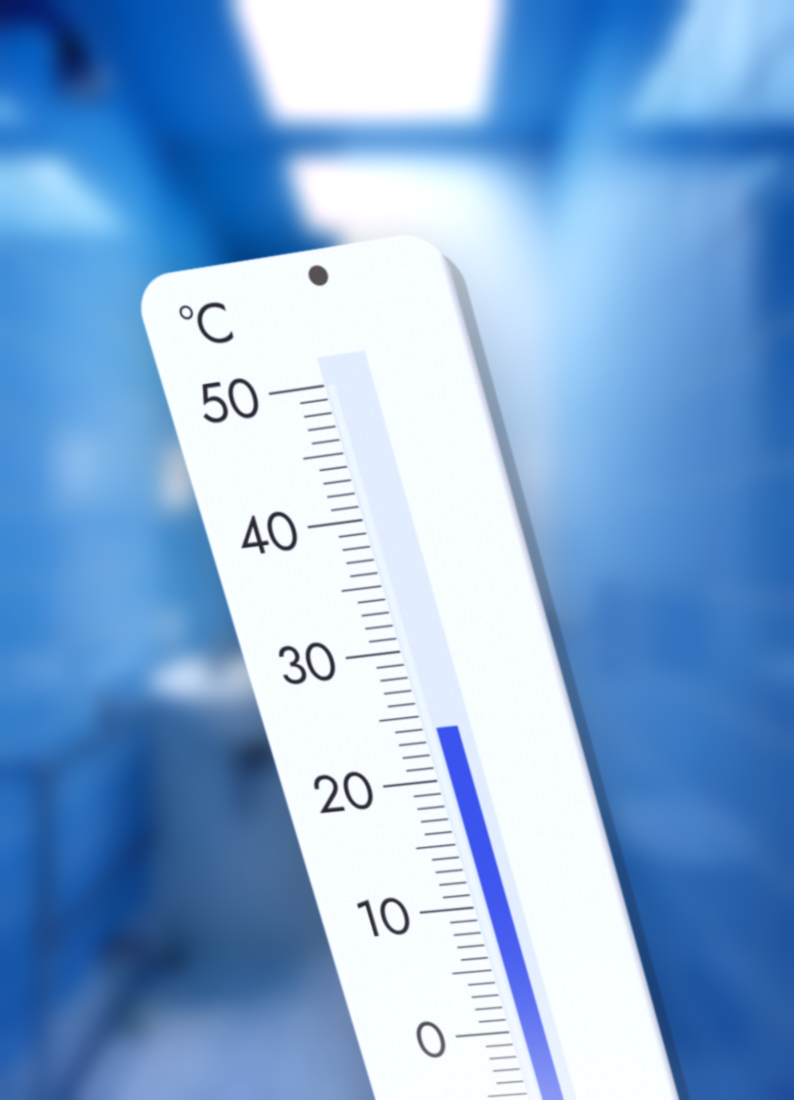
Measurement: 24 °C
